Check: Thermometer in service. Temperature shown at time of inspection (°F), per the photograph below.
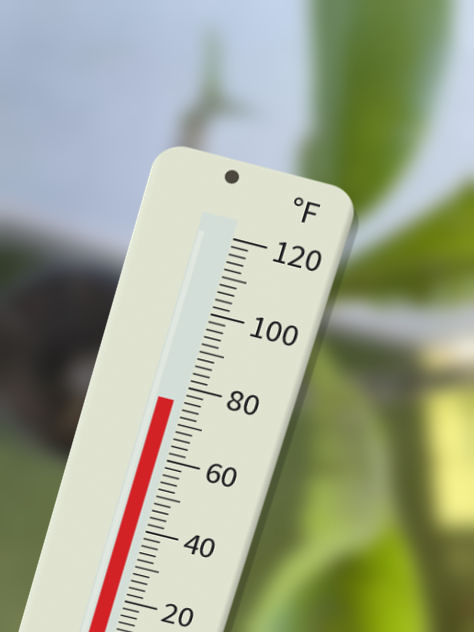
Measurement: 76 °F
